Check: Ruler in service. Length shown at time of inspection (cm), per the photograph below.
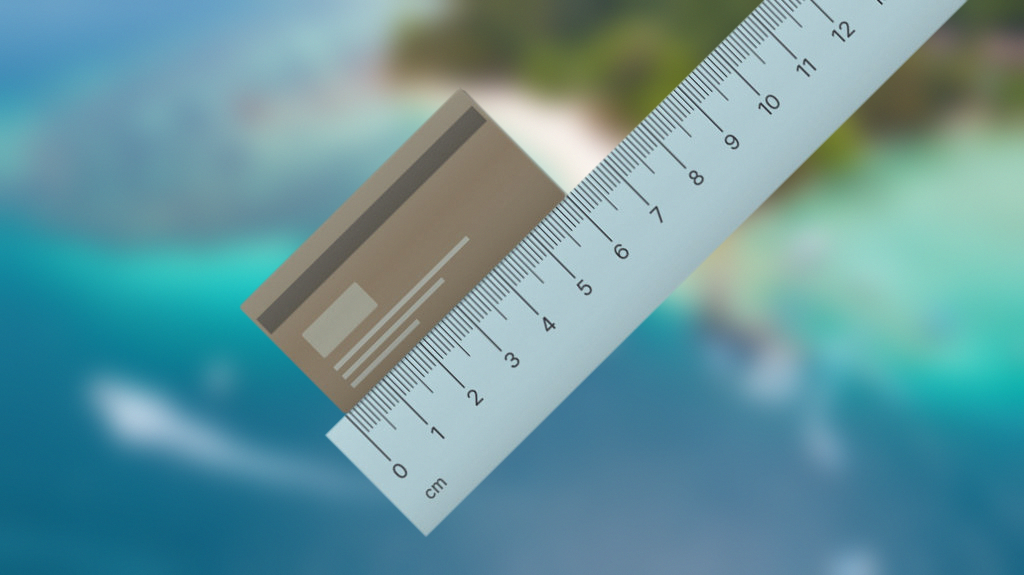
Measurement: 6 cm
